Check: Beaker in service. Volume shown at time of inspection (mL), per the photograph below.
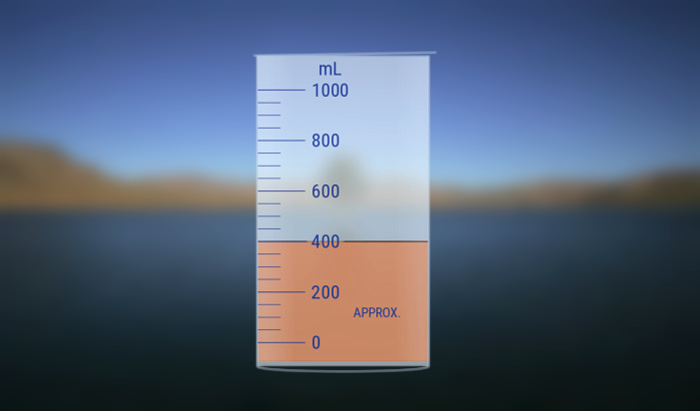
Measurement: 400 mL
